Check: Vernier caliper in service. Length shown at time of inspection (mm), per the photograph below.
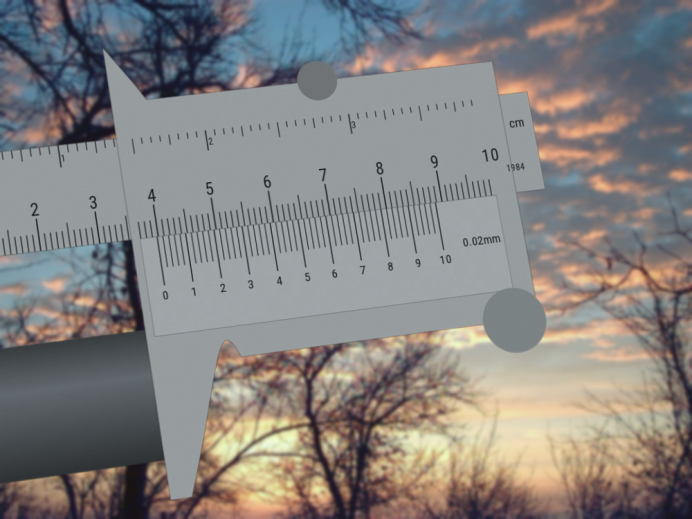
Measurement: 39.8 mm
